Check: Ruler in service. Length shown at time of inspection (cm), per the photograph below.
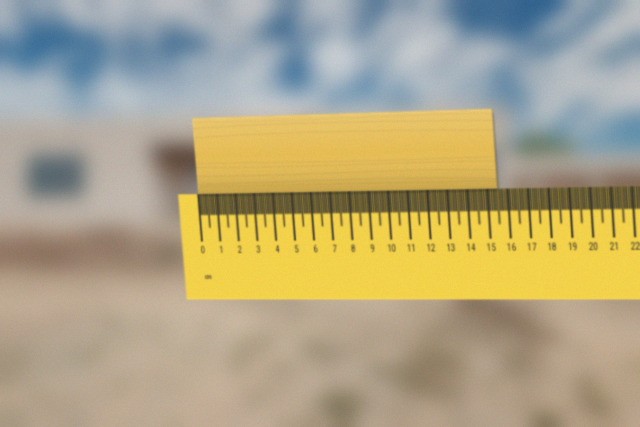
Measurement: 15.5 cm
